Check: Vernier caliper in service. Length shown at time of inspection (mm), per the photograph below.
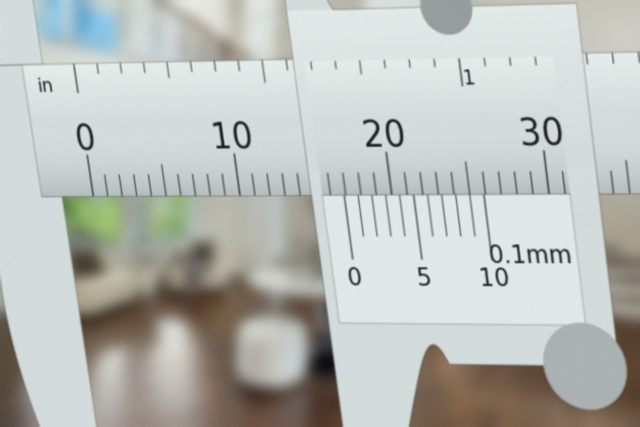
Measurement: 16.9 mm
